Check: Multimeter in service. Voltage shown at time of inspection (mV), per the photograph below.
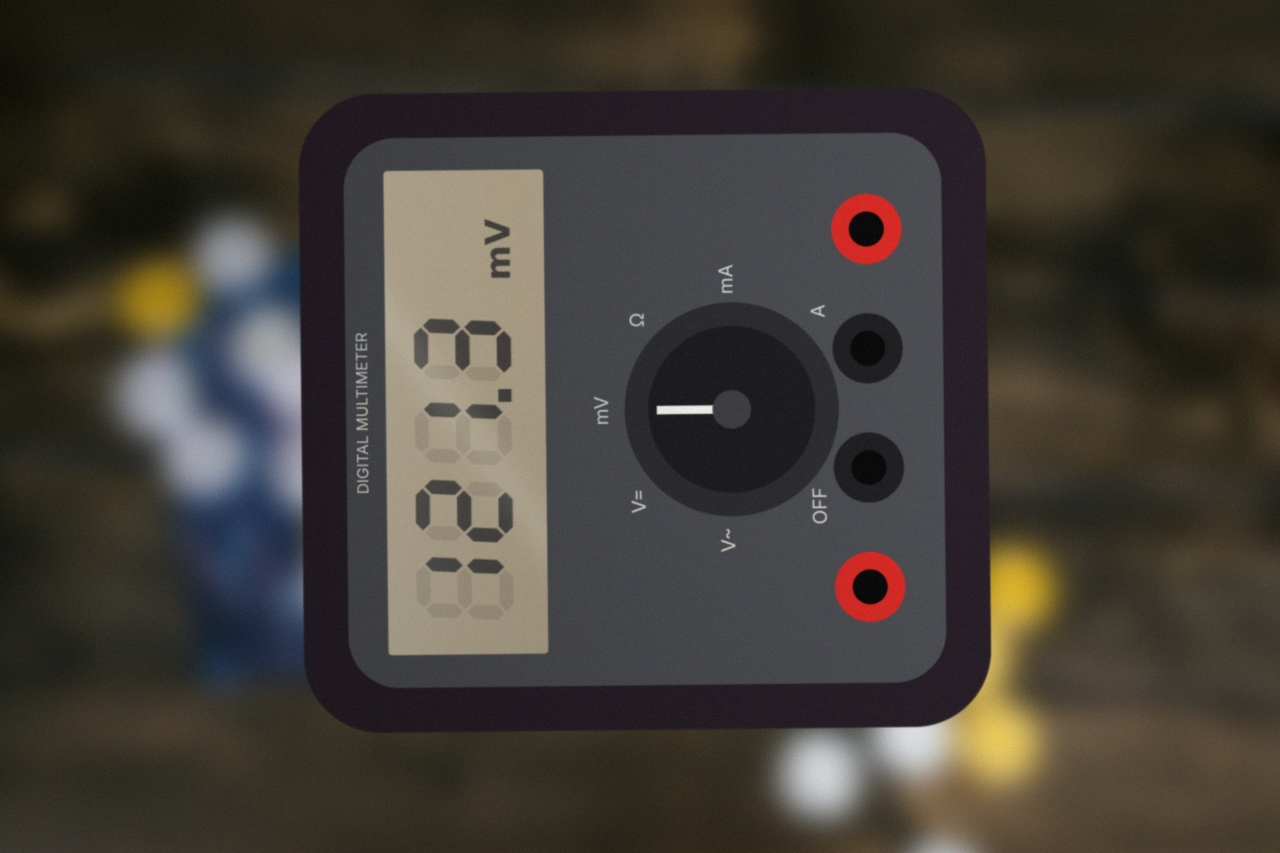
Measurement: 121.3 mV
